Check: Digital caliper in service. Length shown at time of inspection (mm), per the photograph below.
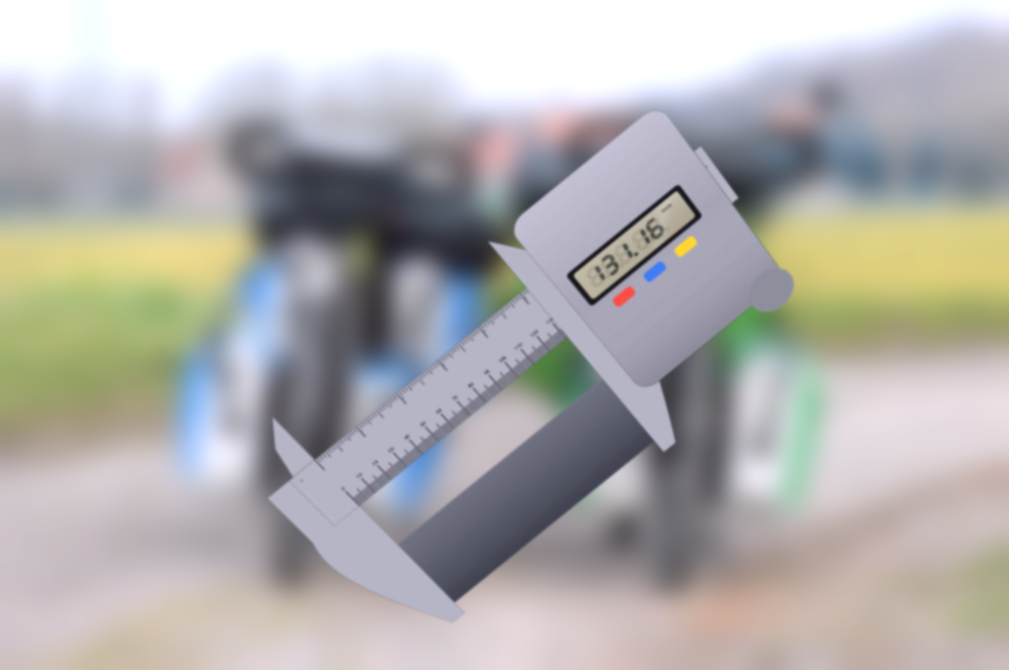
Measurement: 131.16 mm
